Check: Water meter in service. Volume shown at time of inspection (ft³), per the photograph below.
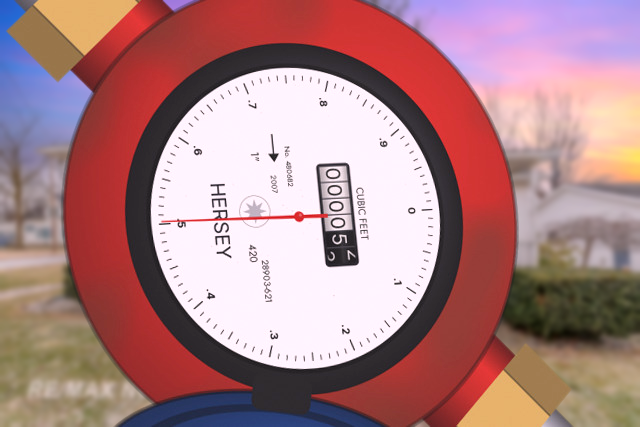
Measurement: 52.50 ft³
